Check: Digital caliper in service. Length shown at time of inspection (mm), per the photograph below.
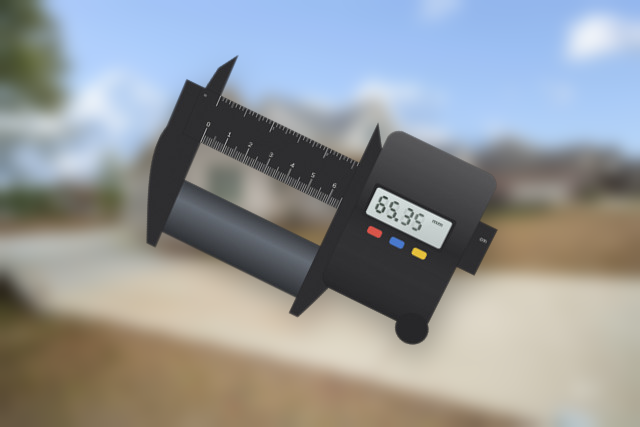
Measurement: 65.35 mm
